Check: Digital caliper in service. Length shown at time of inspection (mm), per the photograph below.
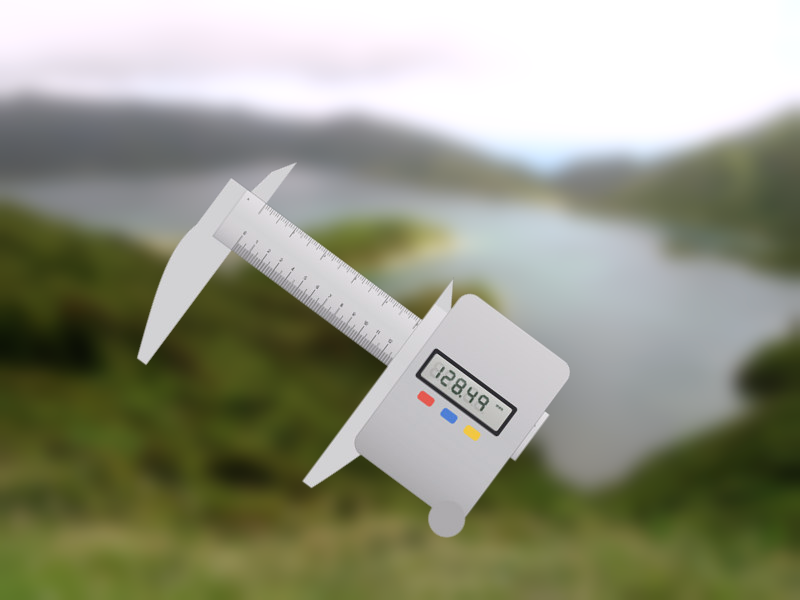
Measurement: 128.49 mm
